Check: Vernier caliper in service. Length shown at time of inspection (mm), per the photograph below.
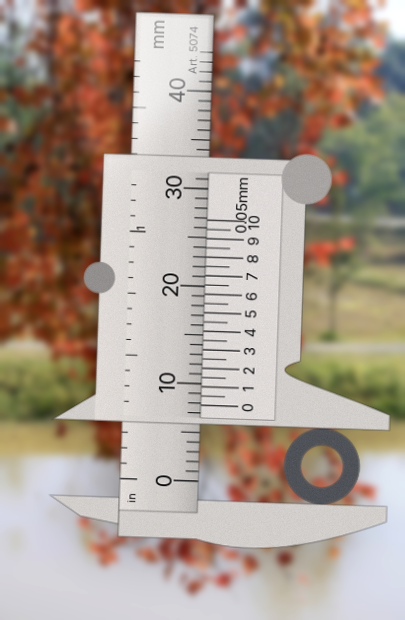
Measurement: 7.8 mm
